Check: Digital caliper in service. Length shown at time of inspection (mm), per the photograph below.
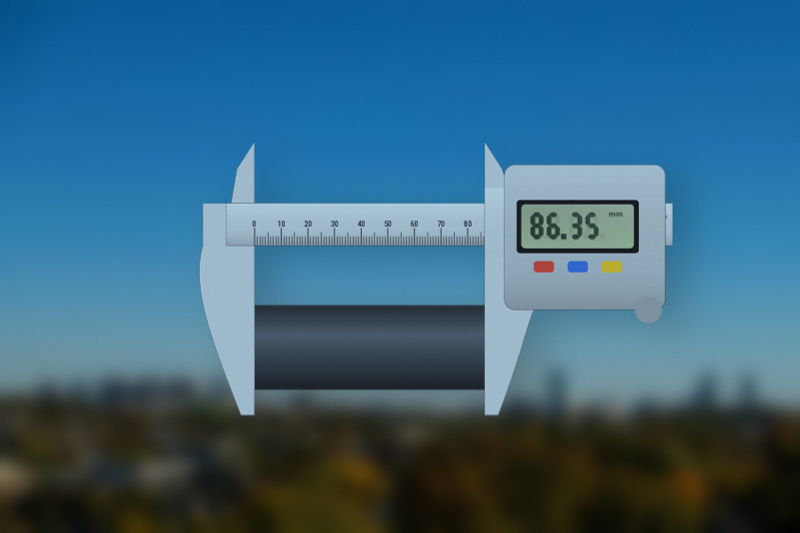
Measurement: 86.35 mm
